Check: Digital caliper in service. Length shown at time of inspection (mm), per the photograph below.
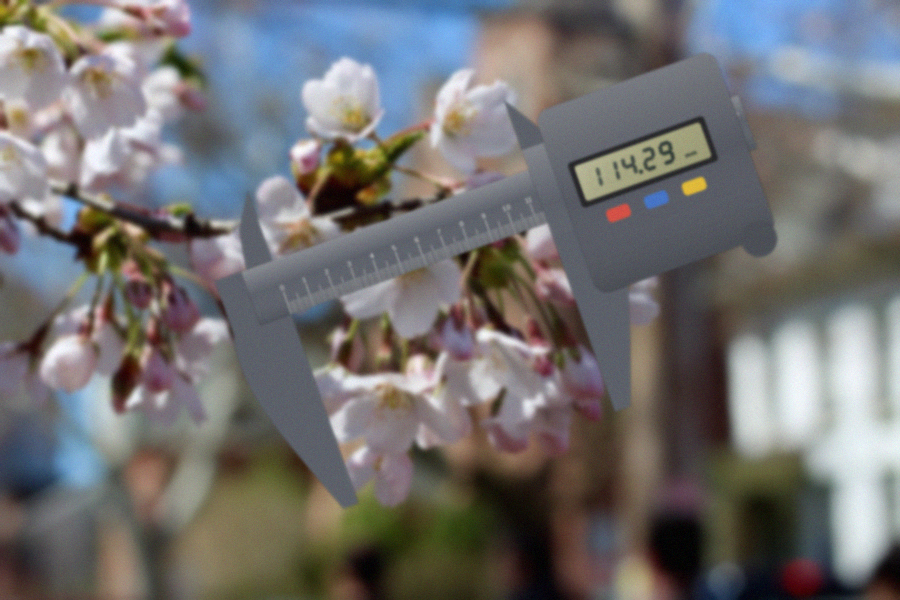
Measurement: 114.29 mm
